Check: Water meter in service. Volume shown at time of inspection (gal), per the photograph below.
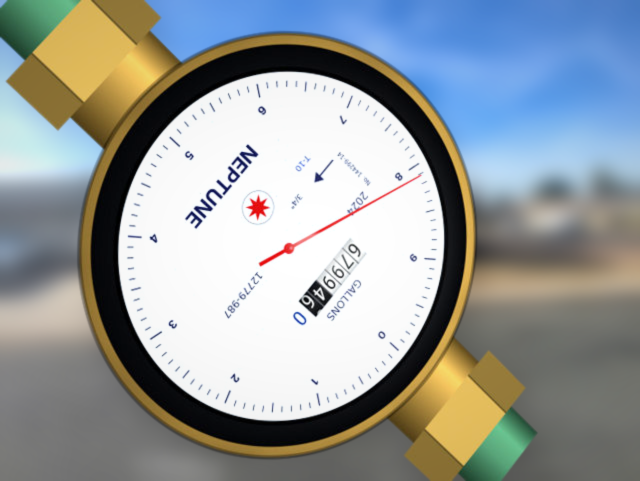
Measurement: 6799458.1 gal
